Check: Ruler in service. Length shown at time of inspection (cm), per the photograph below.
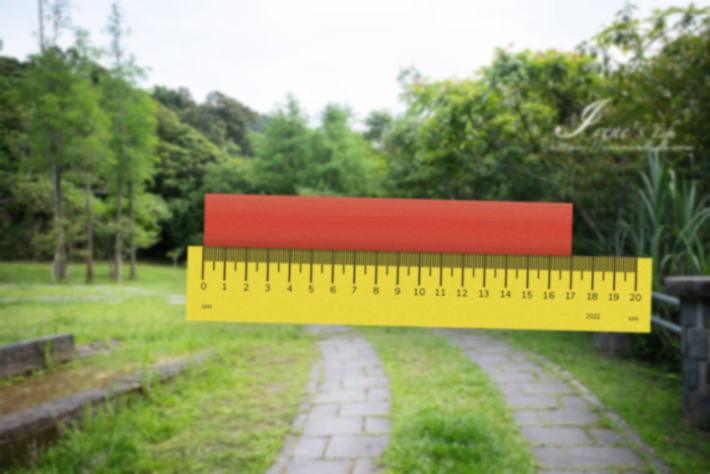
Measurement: 17 cm
